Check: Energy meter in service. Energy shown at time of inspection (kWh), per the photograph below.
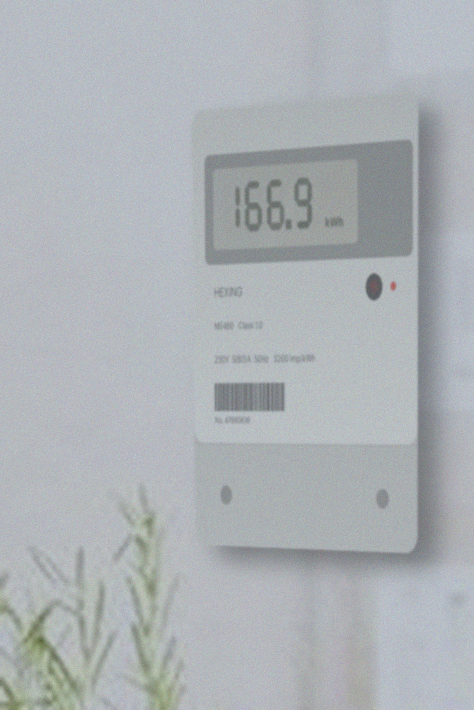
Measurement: 166.9 kWh
